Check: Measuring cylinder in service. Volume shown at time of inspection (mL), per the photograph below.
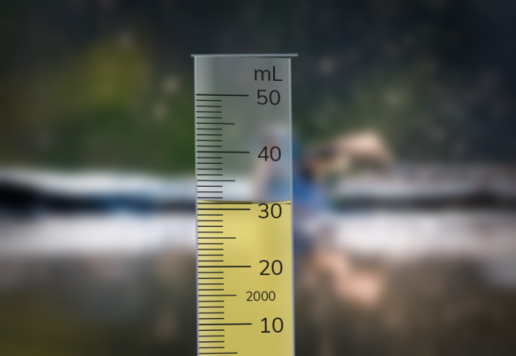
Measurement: 31 mL
